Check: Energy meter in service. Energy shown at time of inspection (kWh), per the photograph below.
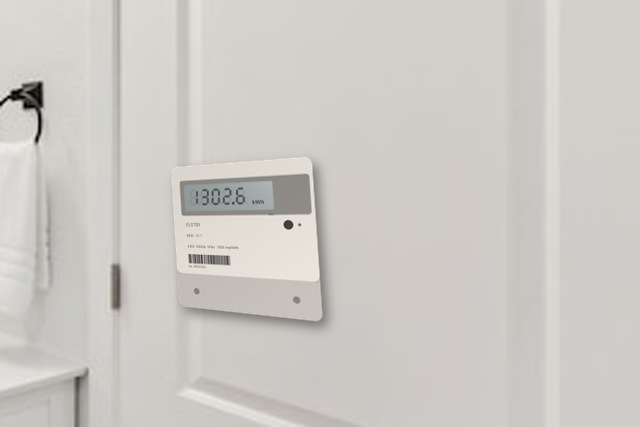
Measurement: 1302.6 kWh
